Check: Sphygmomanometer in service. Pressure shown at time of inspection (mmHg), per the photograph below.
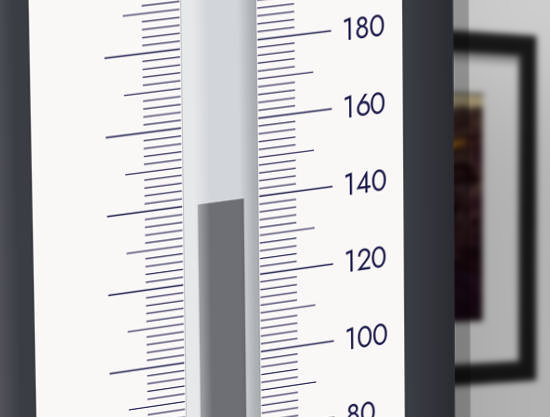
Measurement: 140 mmHg
